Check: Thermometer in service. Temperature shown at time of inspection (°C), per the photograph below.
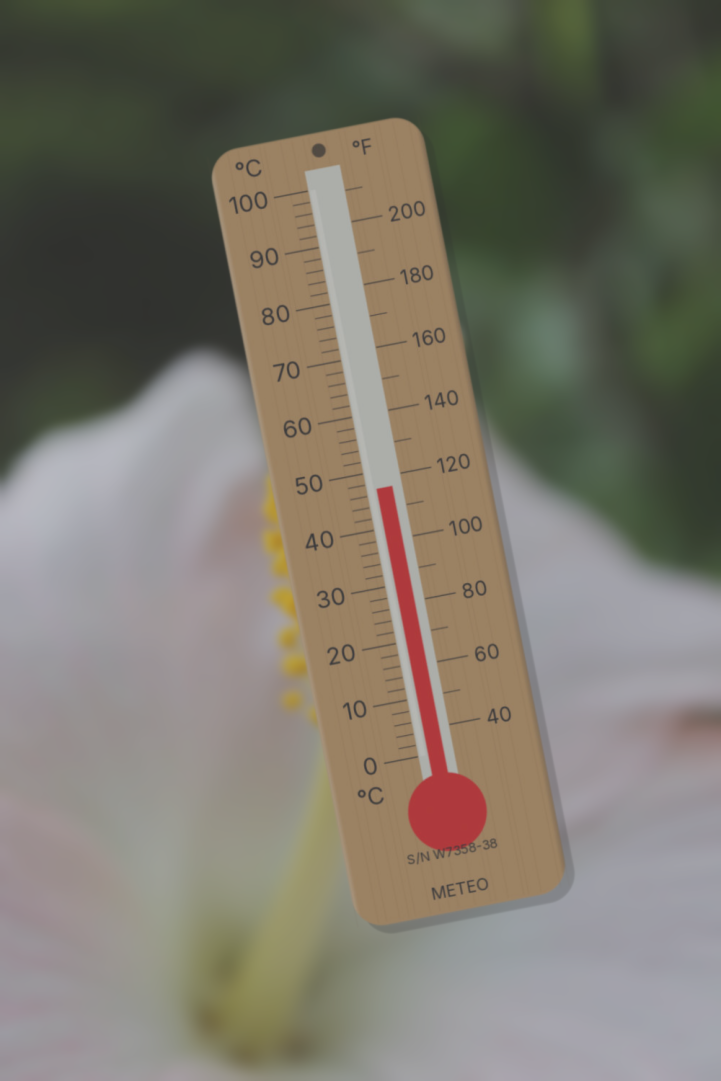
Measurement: 47 °C
